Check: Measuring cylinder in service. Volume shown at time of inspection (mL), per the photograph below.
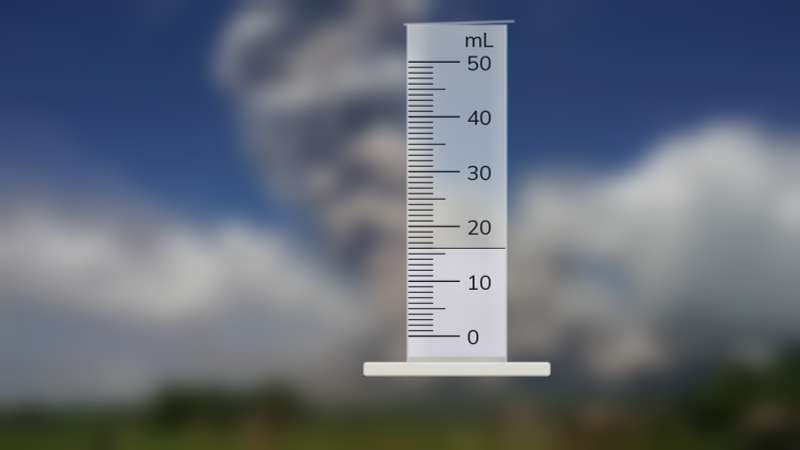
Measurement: 16 mL
